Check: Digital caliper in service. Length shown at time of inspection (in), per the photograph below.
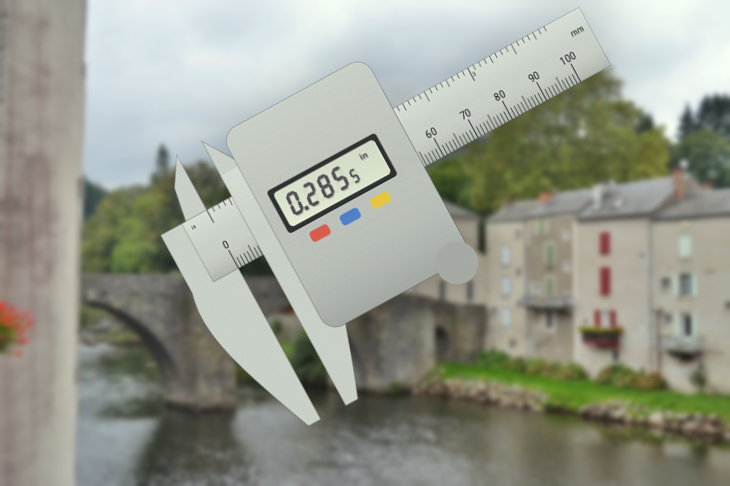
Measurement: 0.2855 in
